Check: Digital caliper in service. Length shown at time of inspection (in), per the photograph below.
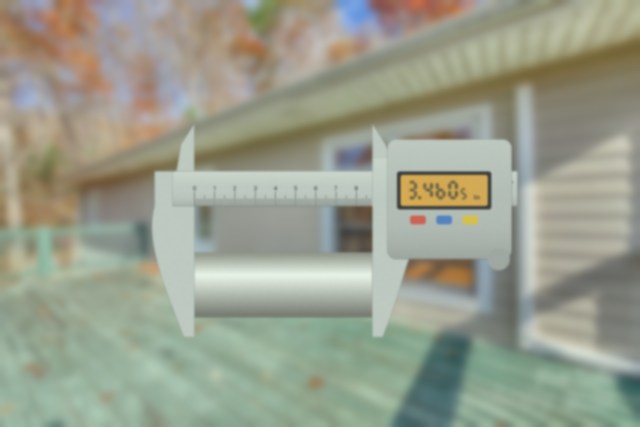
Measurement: 3.4605 in
